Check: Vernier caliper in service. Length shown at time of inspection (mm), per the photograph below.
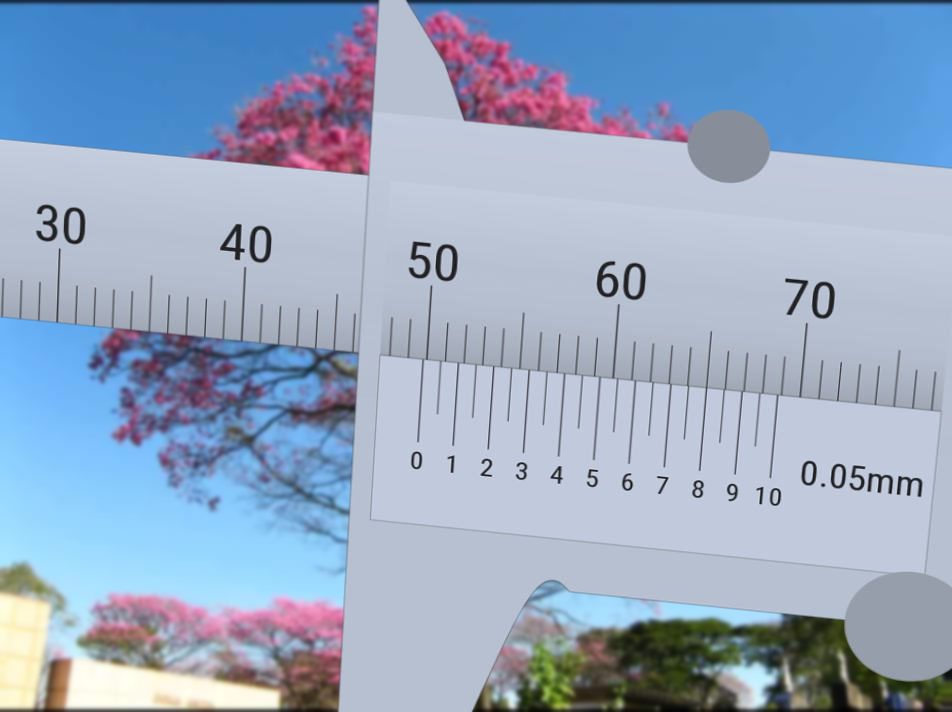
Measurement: 49.8 mm
